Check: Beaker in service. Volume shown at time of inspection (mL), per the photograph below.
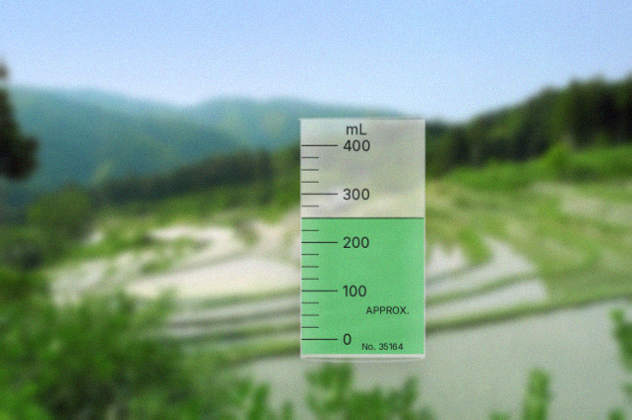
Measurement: 250 mL
